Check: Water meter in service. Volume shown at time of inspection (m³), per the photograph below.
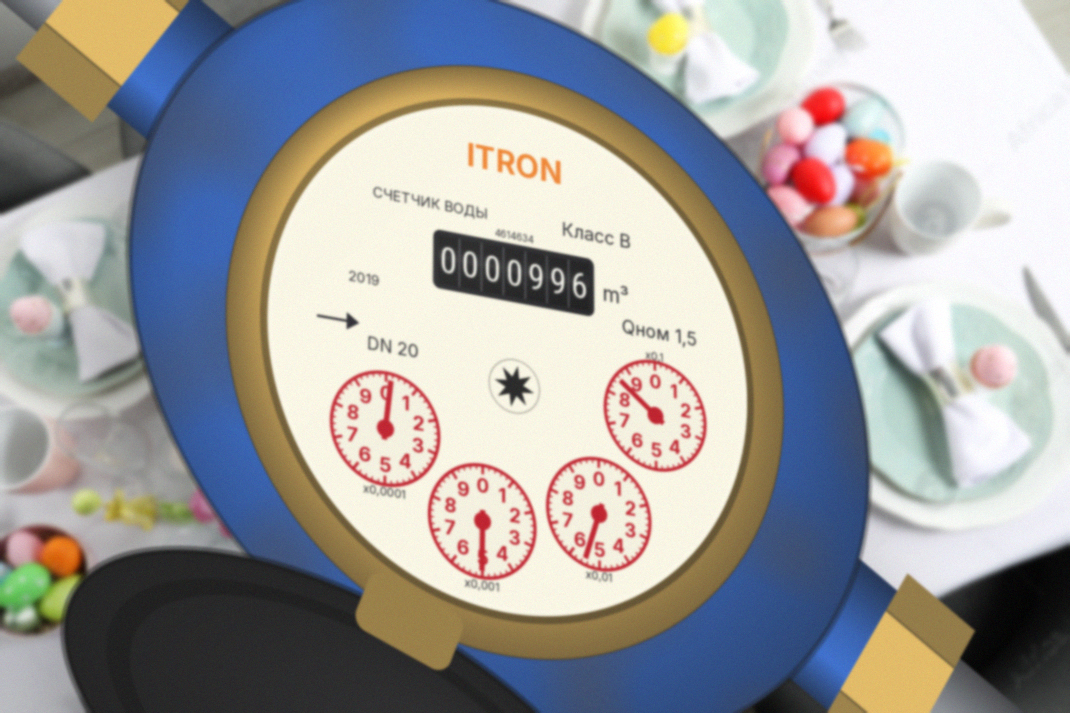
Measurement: 996.8550 m³
